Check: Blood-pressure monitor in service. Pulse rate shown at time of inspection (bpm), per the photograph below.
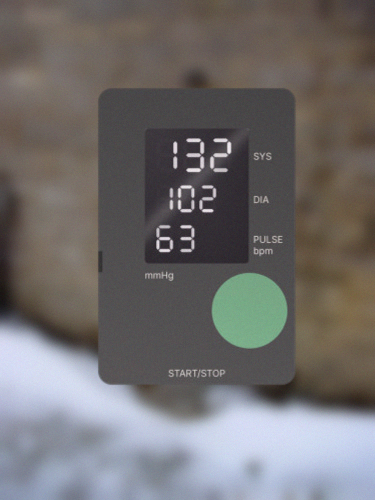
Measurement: 63 bpm
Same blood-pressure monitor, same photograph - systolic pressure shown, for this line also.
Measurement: 132 mmHg
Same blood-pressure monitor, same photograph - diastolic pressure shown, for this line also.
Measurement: 102 mmHg
